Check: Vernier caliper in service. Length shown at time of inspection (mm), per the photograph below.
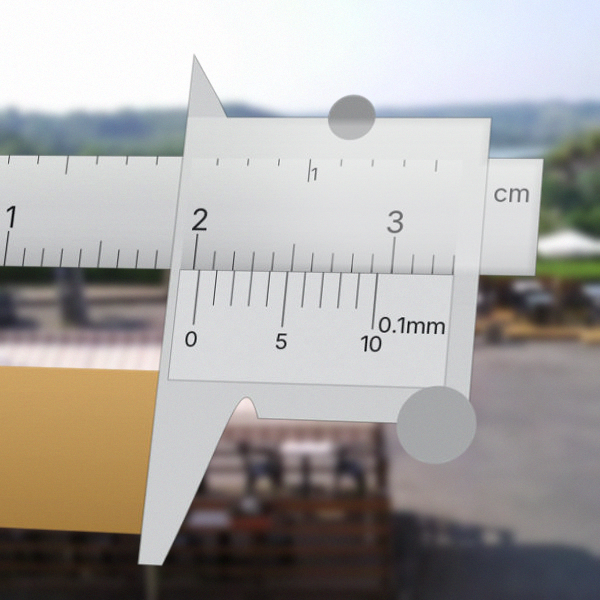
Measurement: 20.3 mm
